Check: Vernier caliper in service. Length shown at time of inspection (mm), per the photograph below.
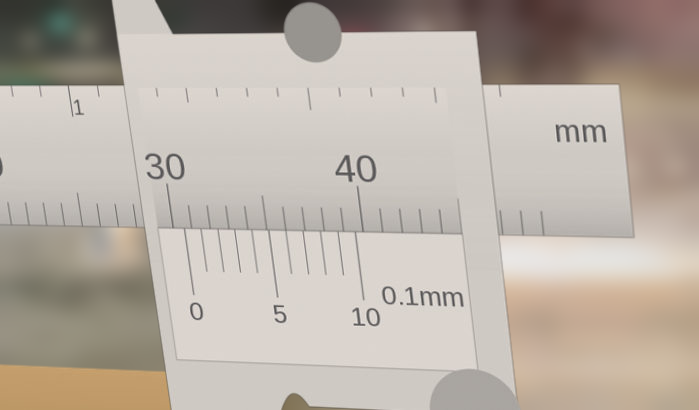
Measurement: 30.6 mm
